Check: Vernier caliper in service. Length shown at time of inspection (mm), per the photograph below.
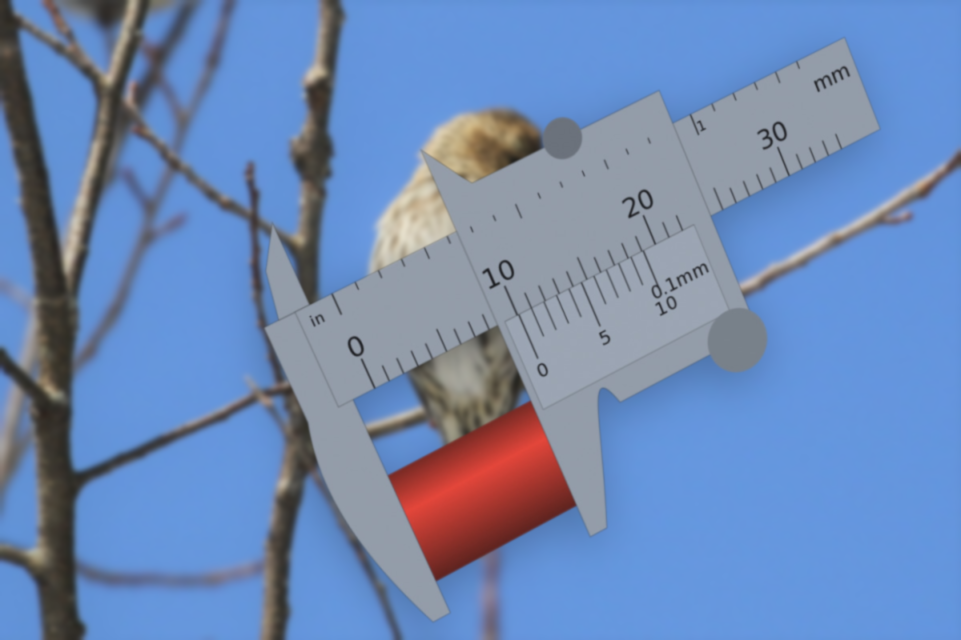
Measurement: 10.1 mm
